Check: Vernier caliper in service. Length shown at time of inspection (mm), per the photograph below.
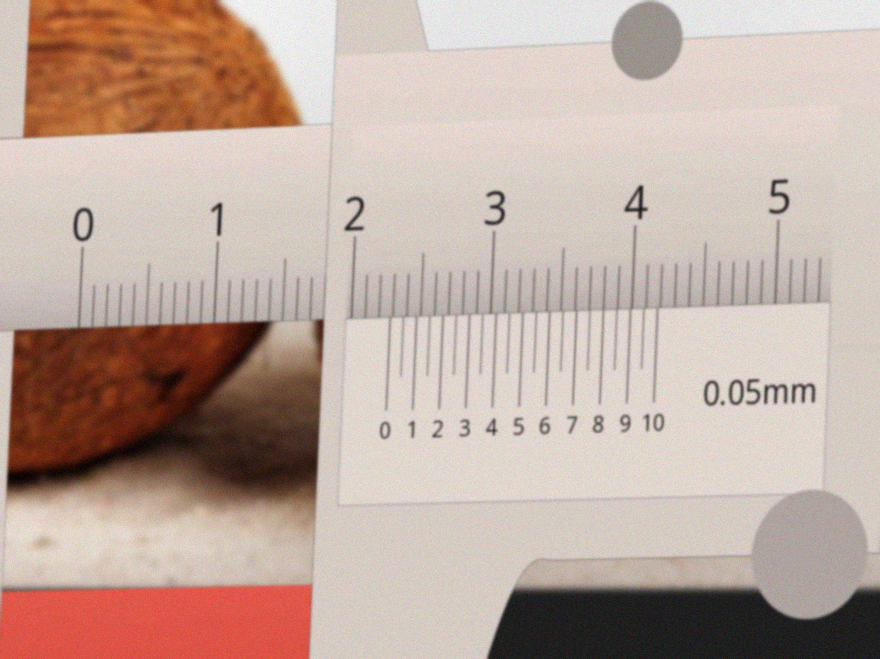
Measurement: 22.8 mm
